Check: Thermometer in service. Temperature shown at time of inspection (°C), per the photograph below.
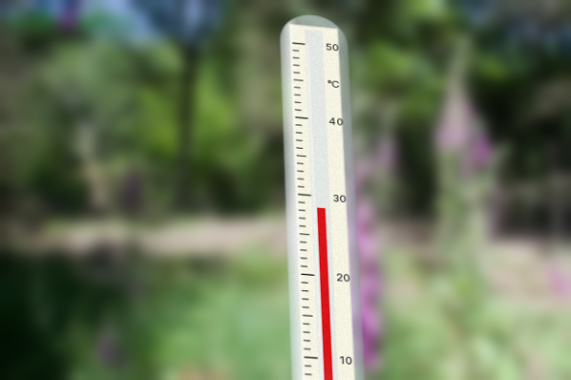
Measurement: 28.5 °C
